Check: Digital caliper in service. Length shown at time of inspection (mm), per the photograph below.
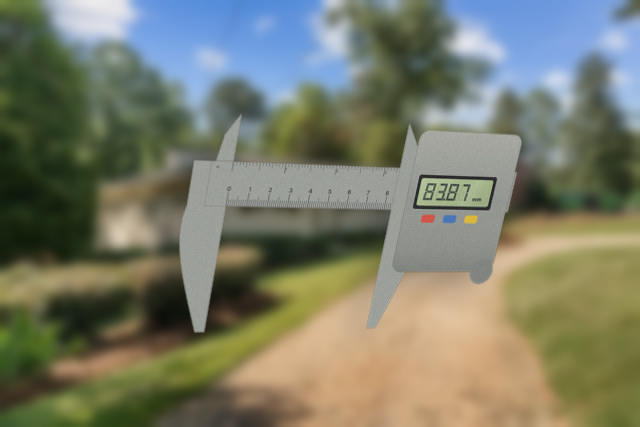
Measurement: 83.87 mm
